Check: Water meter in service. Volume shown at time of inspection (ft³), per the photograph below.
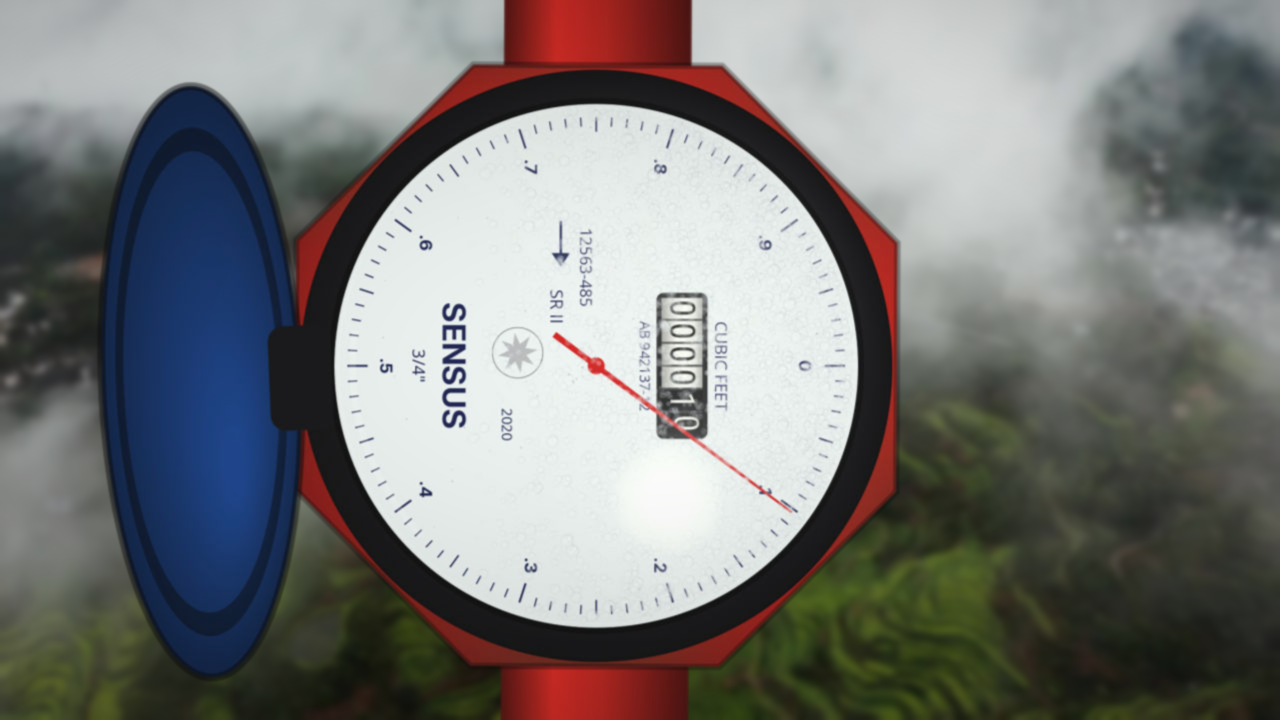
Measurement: 10.10 ft³
